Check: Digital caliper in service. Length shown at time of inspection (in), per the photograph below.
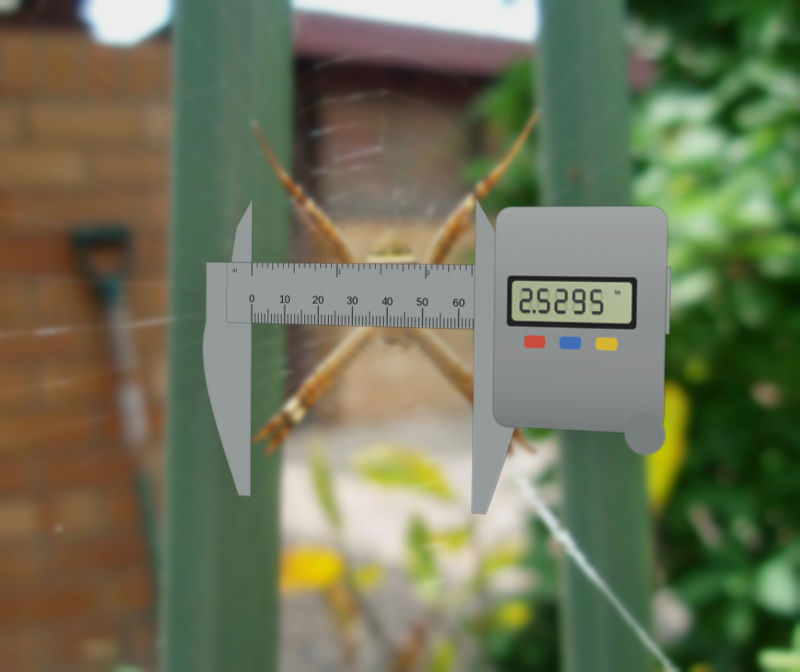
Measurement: 2.5295 in
